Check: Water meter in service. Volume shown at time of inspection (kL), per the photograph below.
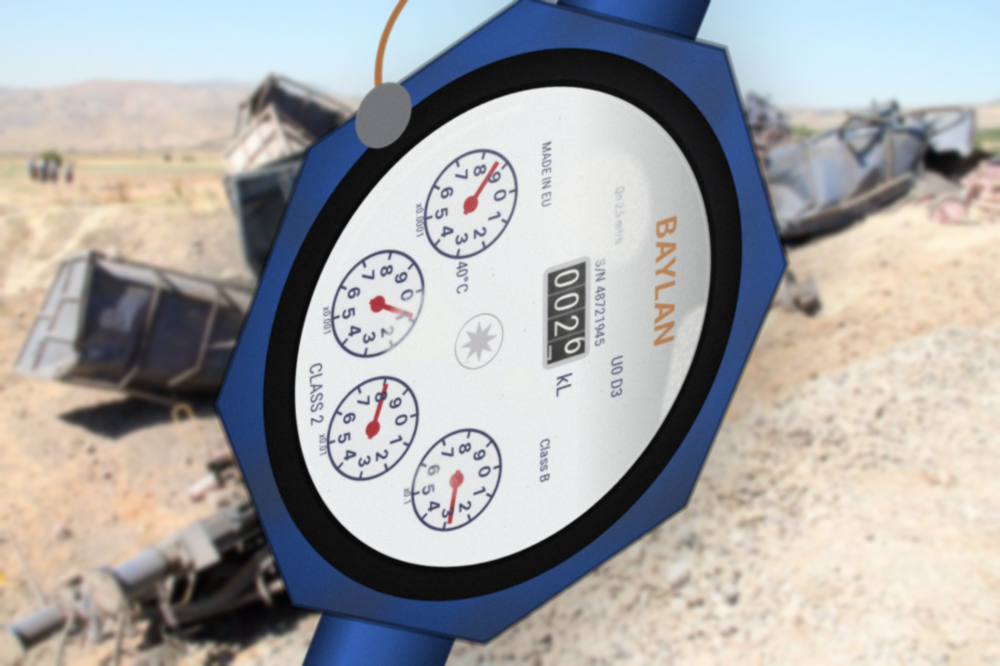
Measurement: 26.2808 kL
